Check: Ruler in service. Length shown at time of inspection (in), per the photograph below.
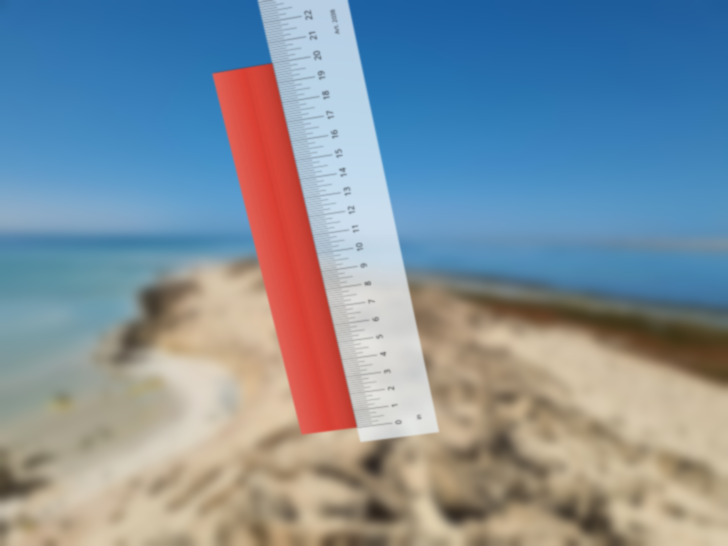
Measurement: 20 in
